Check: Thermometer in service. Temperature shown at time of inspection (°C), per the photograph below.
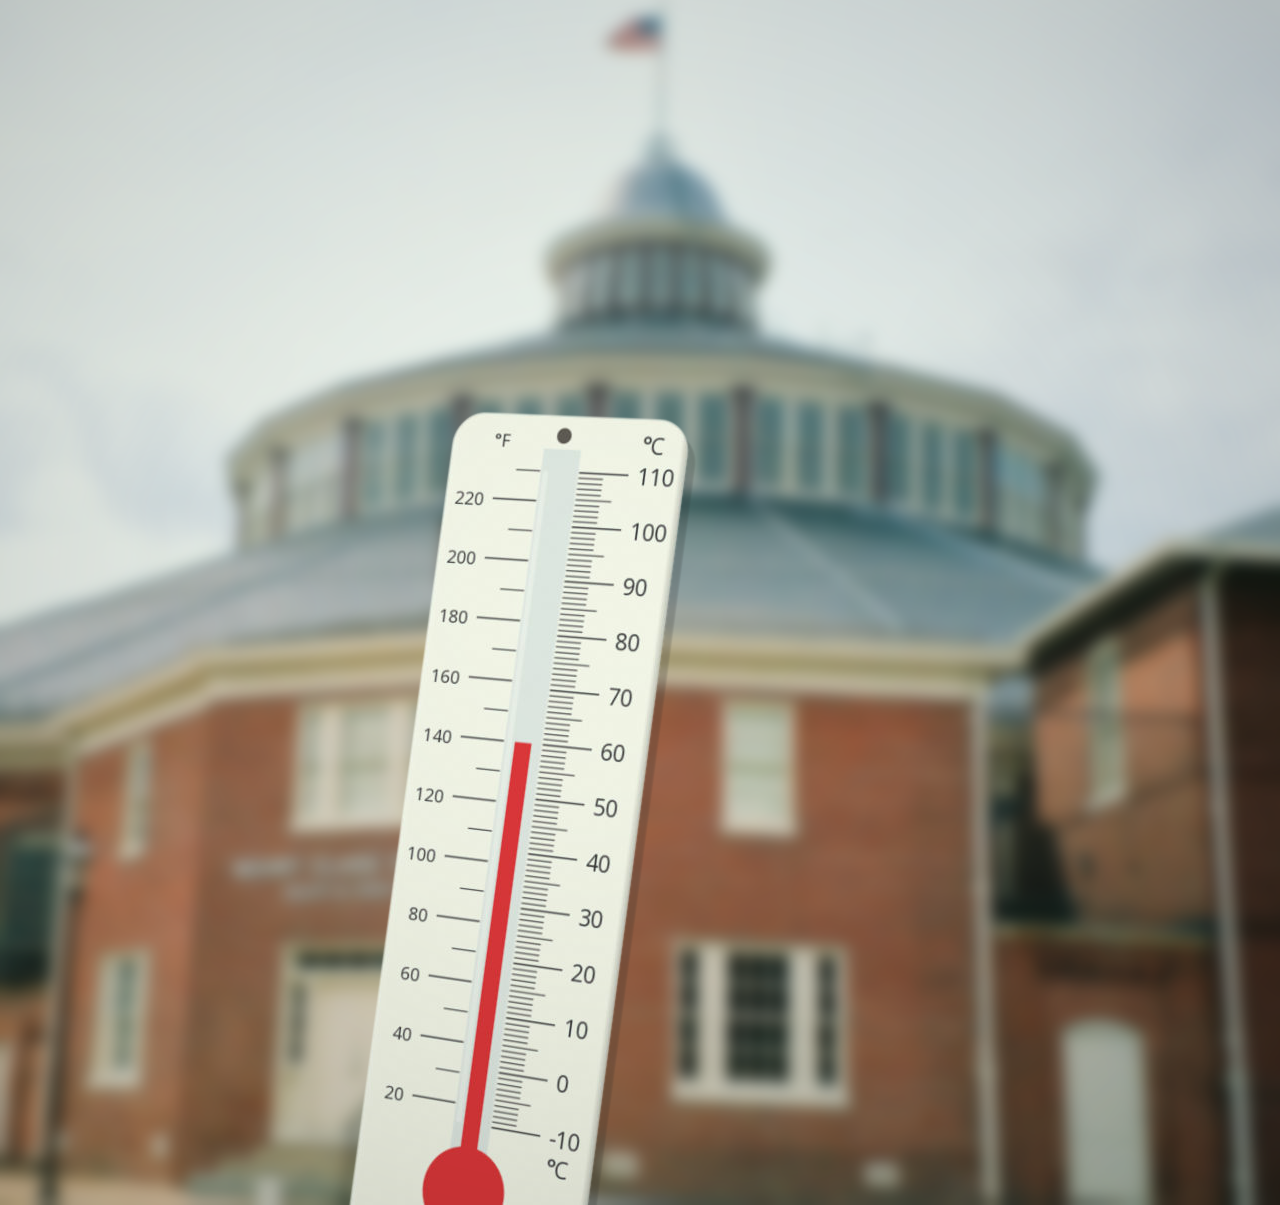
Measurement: 60 °C
